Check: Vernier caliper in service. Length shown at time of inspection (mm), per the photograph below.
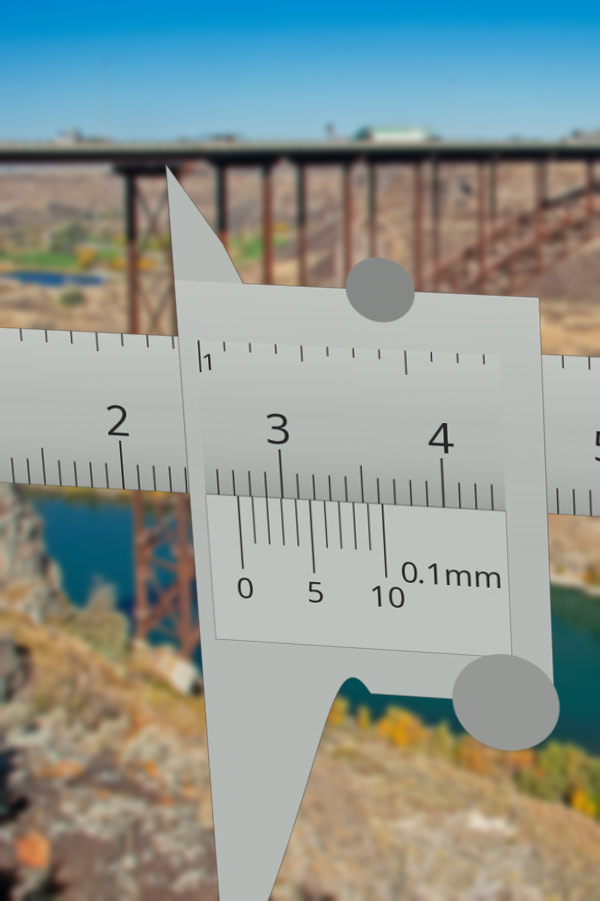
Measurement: 27.2 mm
